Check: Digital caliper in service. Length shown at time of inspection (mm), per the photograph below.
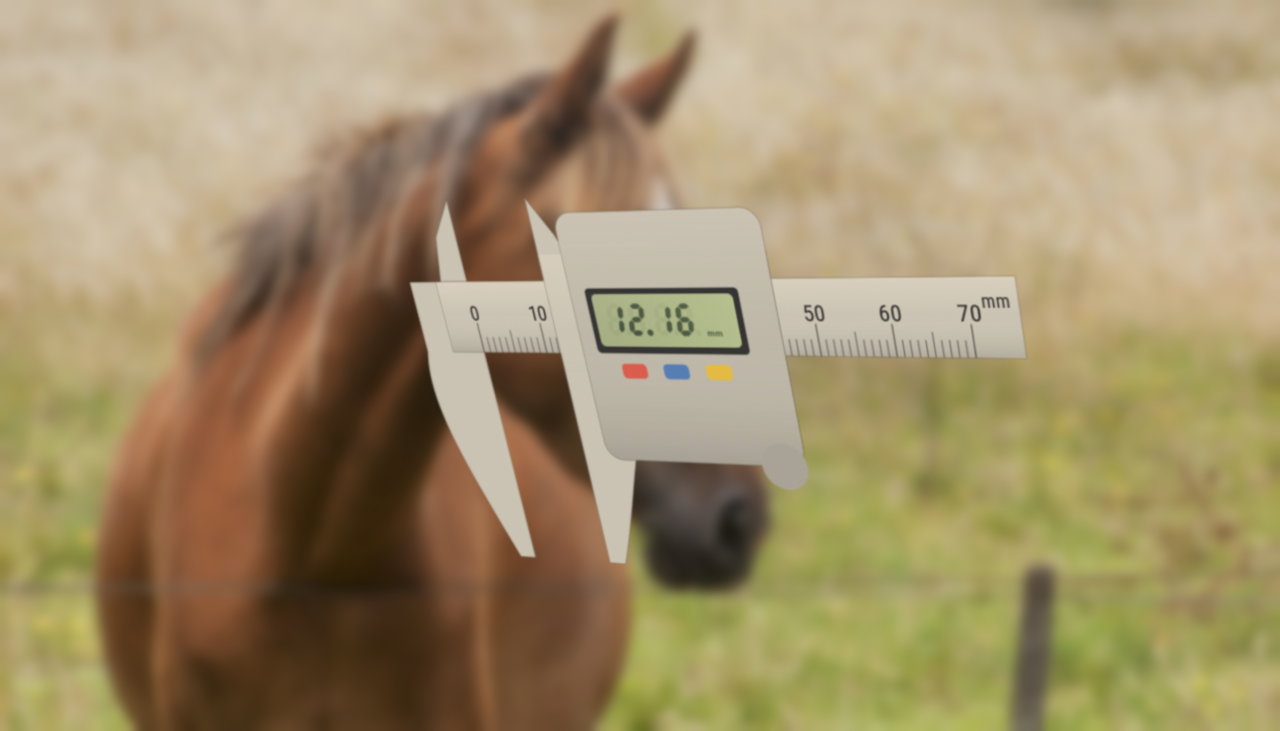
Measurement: 12.16 mm
